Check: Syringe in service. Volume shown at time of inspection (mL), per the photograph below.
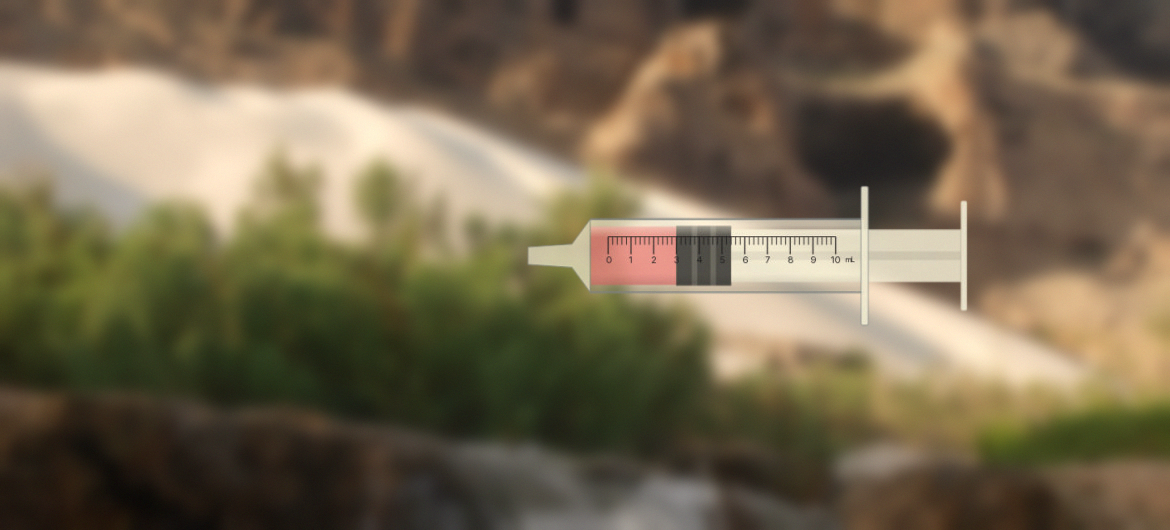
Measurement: 3 mL
